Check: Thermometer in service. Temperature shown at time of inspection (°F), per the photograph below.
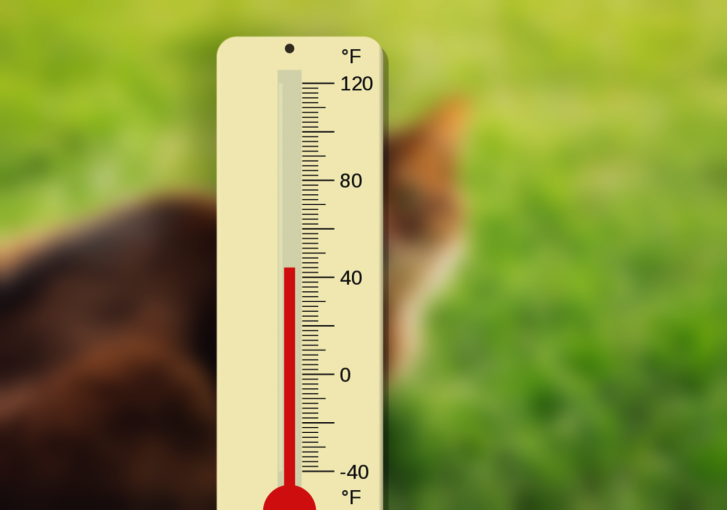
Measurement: 44 °F
